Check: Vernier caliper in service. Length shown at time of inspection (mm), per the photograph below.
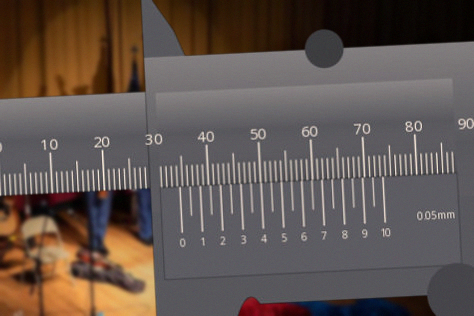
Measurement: 34.5 mm
